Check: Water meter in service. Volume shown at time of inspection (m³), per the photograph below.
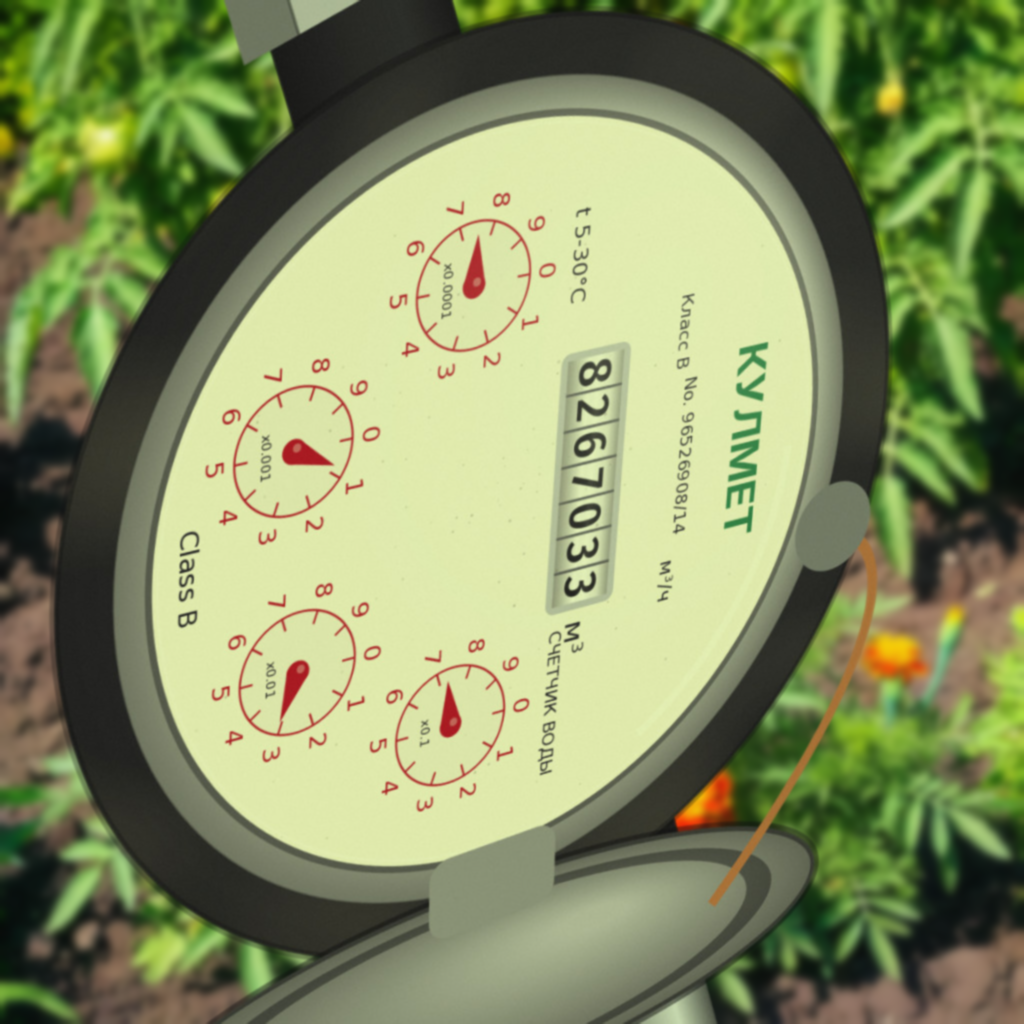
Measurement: 8267033.7307 m³
